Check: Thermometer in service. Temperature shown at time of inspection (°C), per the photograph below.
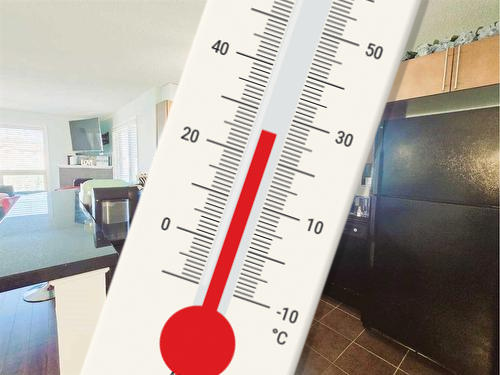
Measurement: 26 °C
